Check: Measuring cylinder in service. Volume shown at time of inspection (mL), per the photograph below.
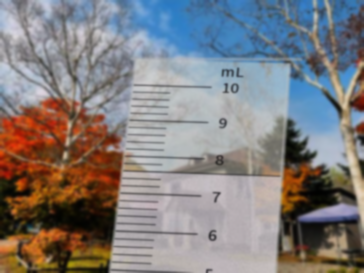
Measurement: 7.6 mL
